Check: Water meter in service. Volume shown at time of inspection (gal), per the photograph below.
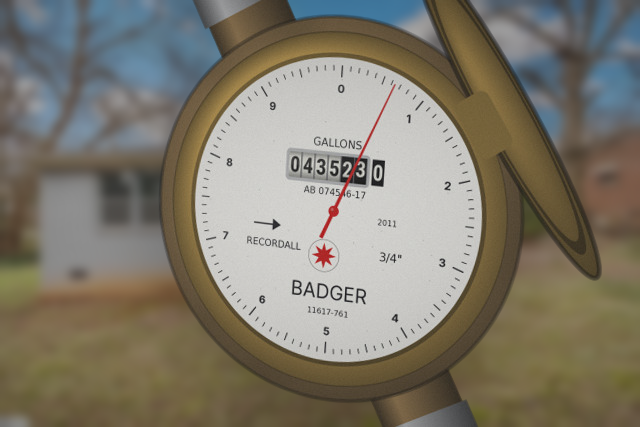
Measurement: 435230.6 gal
